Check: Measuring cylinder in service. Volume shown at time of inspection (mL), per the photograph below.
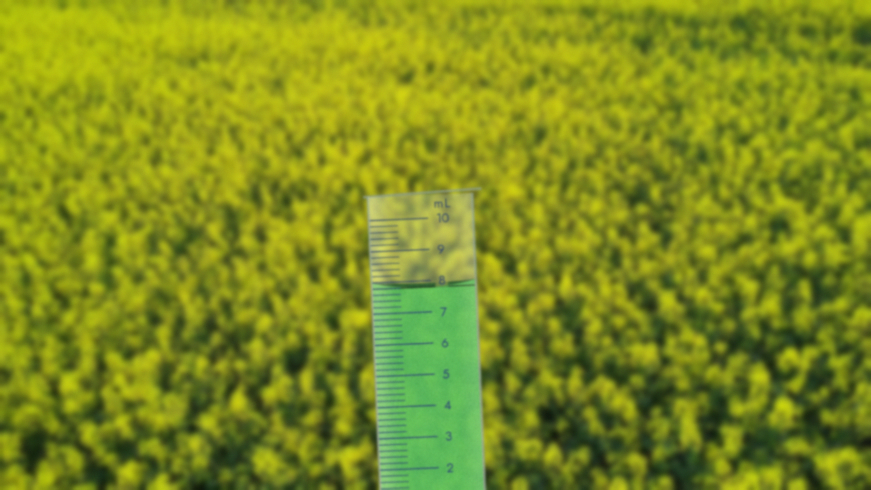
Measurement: 7.8 mL
